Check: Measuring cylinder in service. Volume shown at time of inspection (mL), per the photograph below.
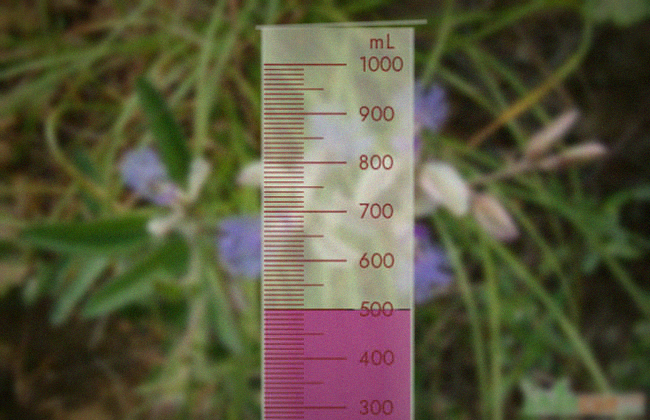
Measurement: 500 mL
